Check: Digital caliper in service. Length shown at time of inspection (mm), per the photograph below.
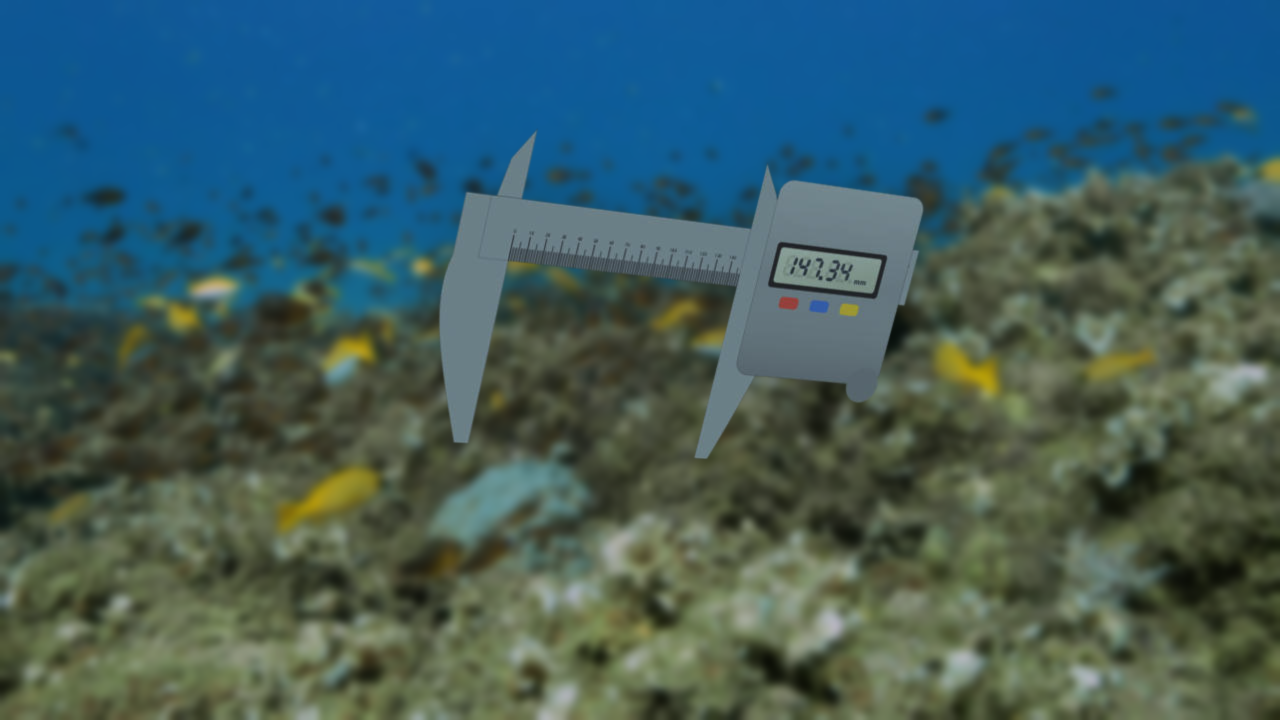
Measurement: 147.34 mm
